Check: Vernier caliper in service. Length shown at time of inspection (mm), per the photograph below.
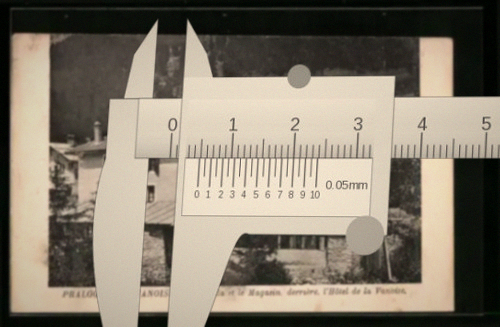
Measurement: 4.8 mm
